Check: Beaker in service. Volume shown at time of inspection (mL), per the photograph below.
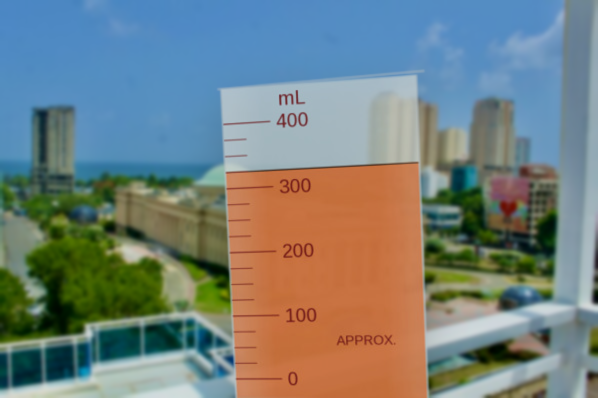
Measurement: 325 mL
